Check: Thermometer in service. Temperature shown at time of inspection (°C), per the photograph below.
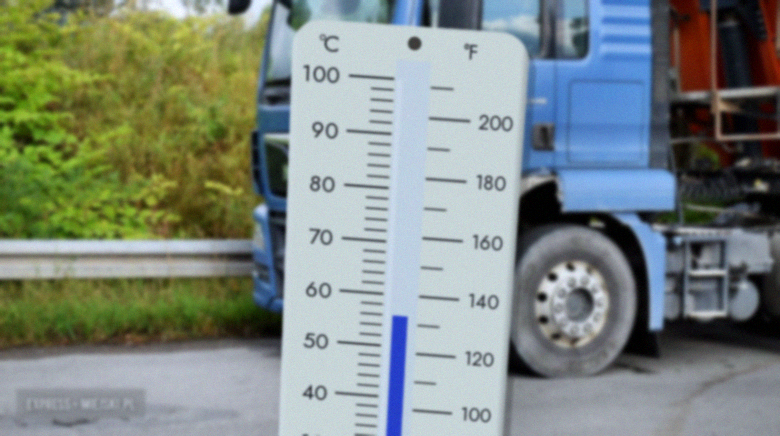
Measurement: 56 °C
